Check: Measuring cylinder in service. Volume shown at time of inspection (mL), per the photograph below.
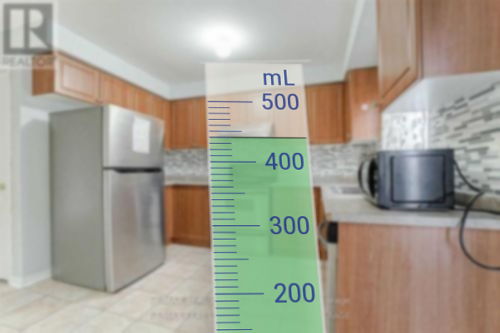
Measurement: 440 mL
